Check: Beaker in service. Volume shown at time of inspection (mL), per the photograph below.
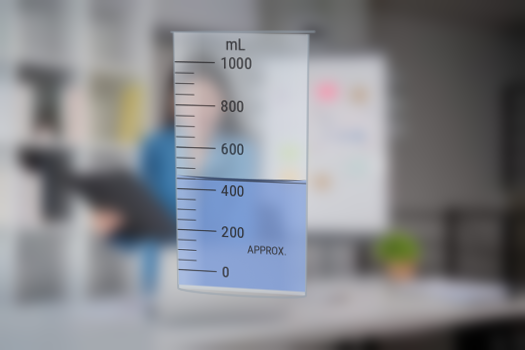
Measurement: 450 mL
